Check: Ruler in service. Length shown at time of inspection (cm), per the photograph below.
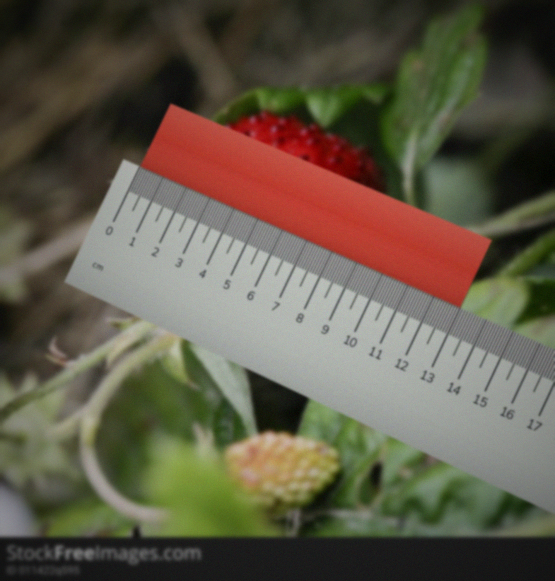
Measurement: 13 cm
